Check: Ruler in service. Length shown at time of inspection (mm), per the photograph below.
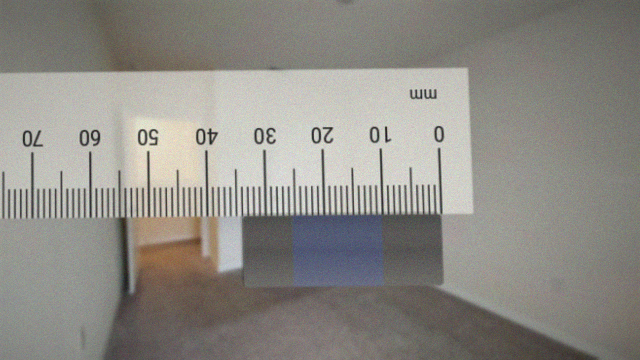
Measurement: 34 mm
